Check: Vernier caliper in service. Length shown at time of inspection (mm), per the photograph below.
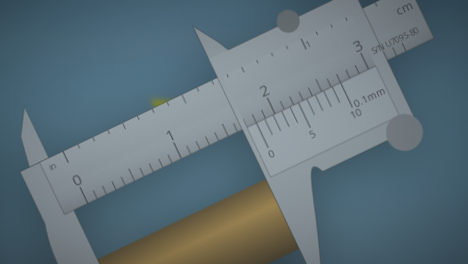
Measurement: 18.0 mm
